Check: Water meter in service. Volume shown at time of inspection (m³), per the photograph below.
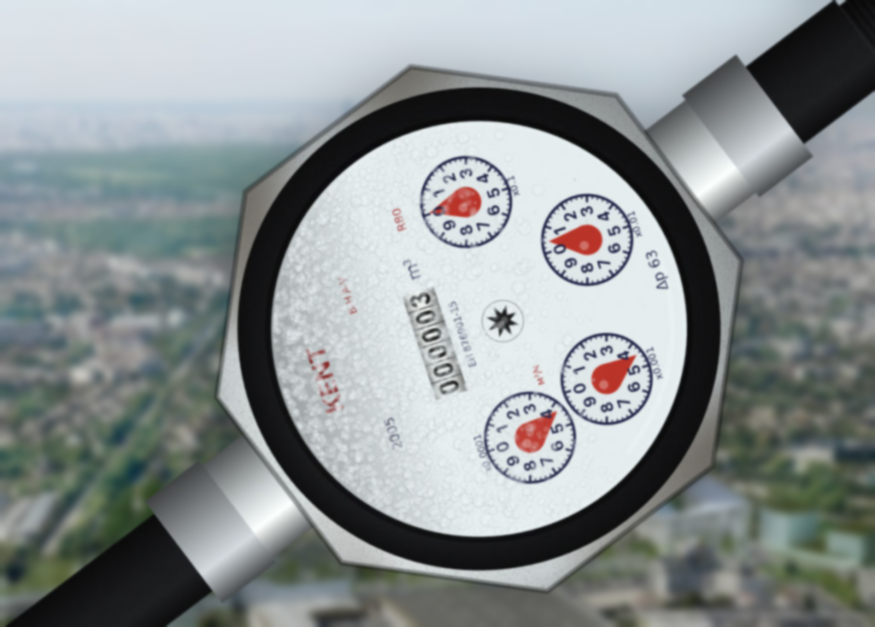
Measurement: 3.0044 m³
